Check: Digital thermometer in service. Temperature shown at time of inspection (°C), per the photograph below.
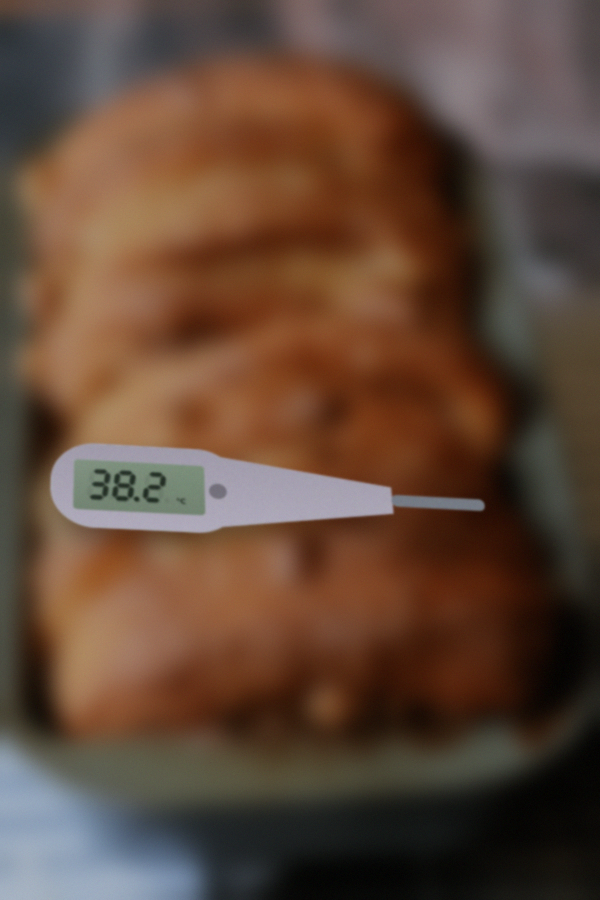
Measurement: 38.2 °C
